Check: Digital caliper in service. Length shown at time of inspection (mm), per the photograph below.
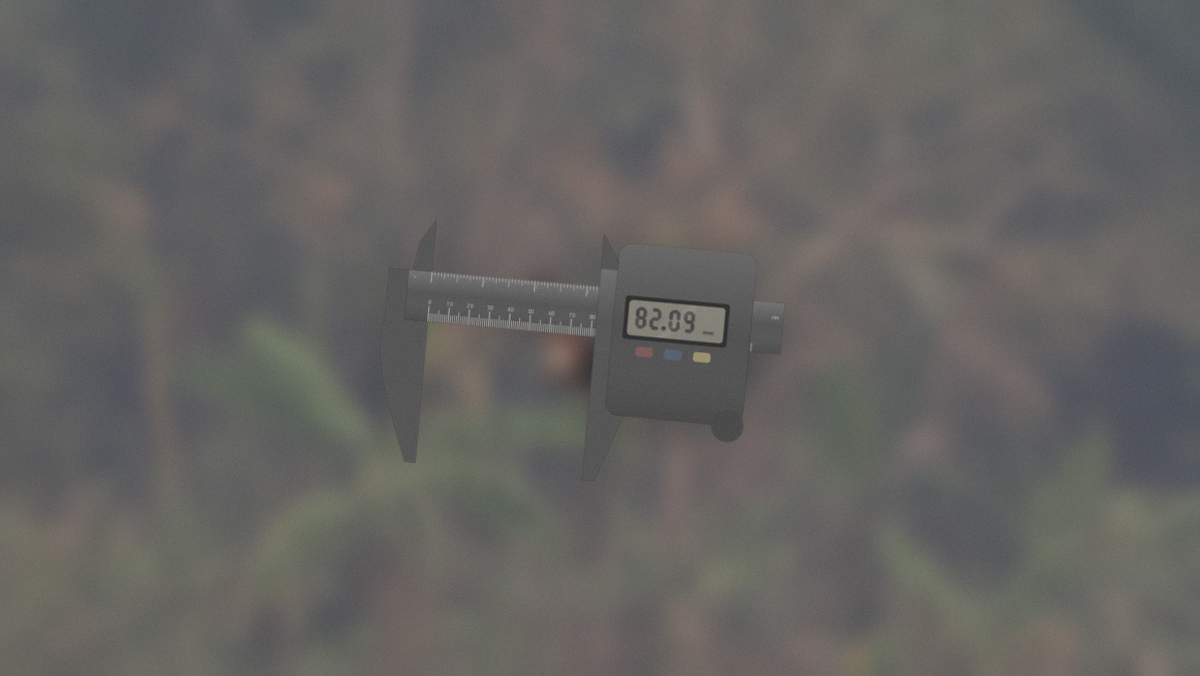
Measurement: 82.09 mm
